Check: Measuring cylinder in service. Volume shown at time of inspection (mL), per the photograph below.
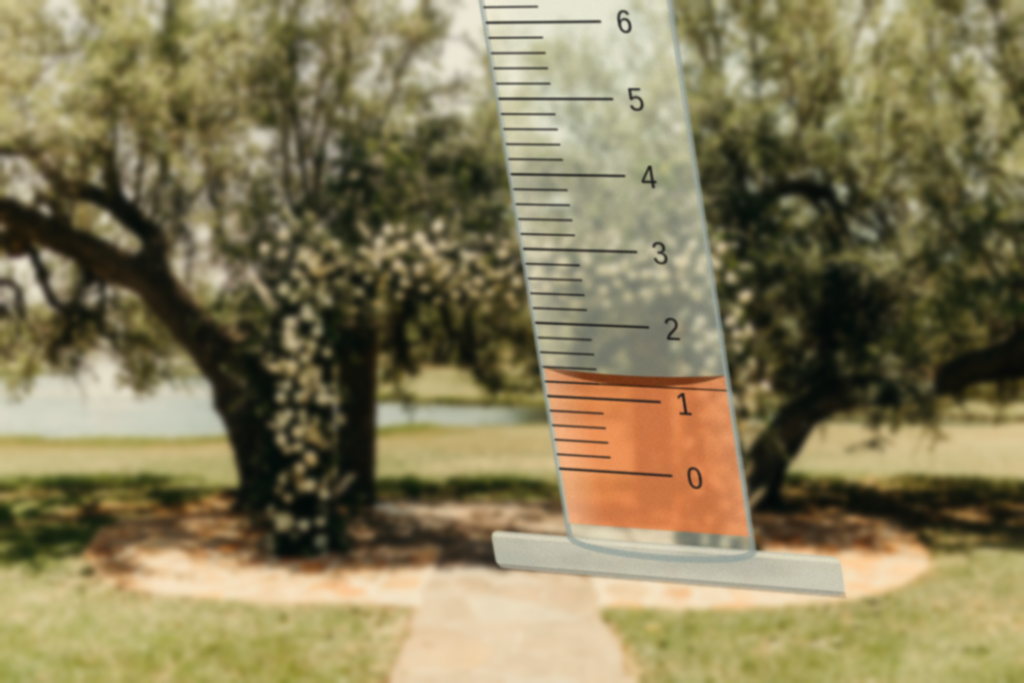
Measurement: 1.2 mL
